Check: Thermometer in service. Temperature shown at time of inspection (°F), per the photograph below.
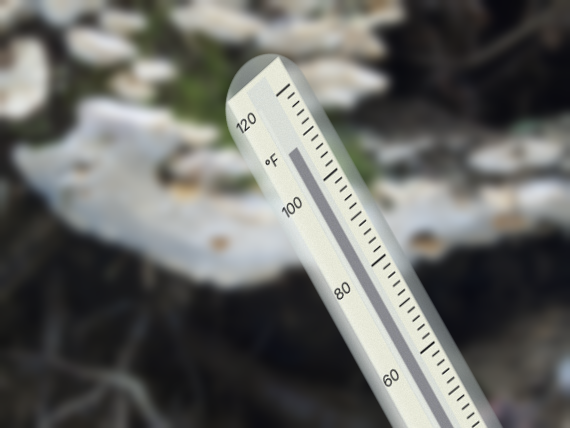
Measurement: 109 °F
